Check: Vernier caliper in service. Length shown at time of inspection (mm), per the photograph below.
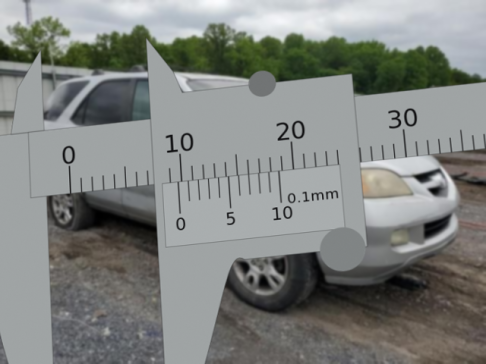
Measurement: 9.7 mm
